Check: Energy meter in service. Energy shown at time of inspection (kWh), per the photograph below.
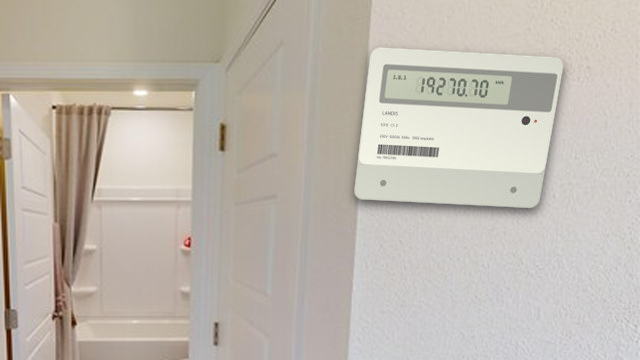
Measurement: 19270.70 kWh
